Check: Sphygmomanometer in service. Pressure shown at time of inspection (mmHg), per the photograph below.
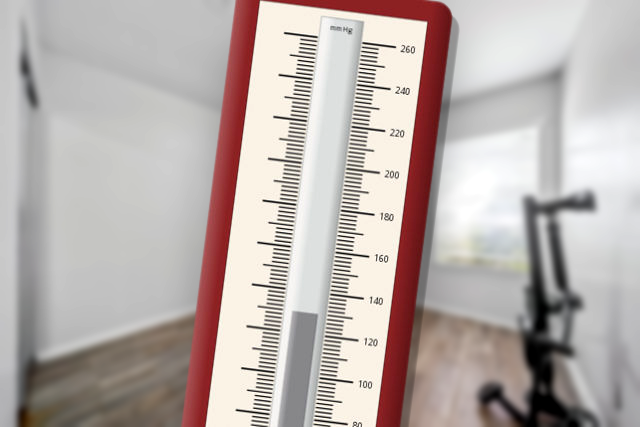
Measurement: 130 mmHg
